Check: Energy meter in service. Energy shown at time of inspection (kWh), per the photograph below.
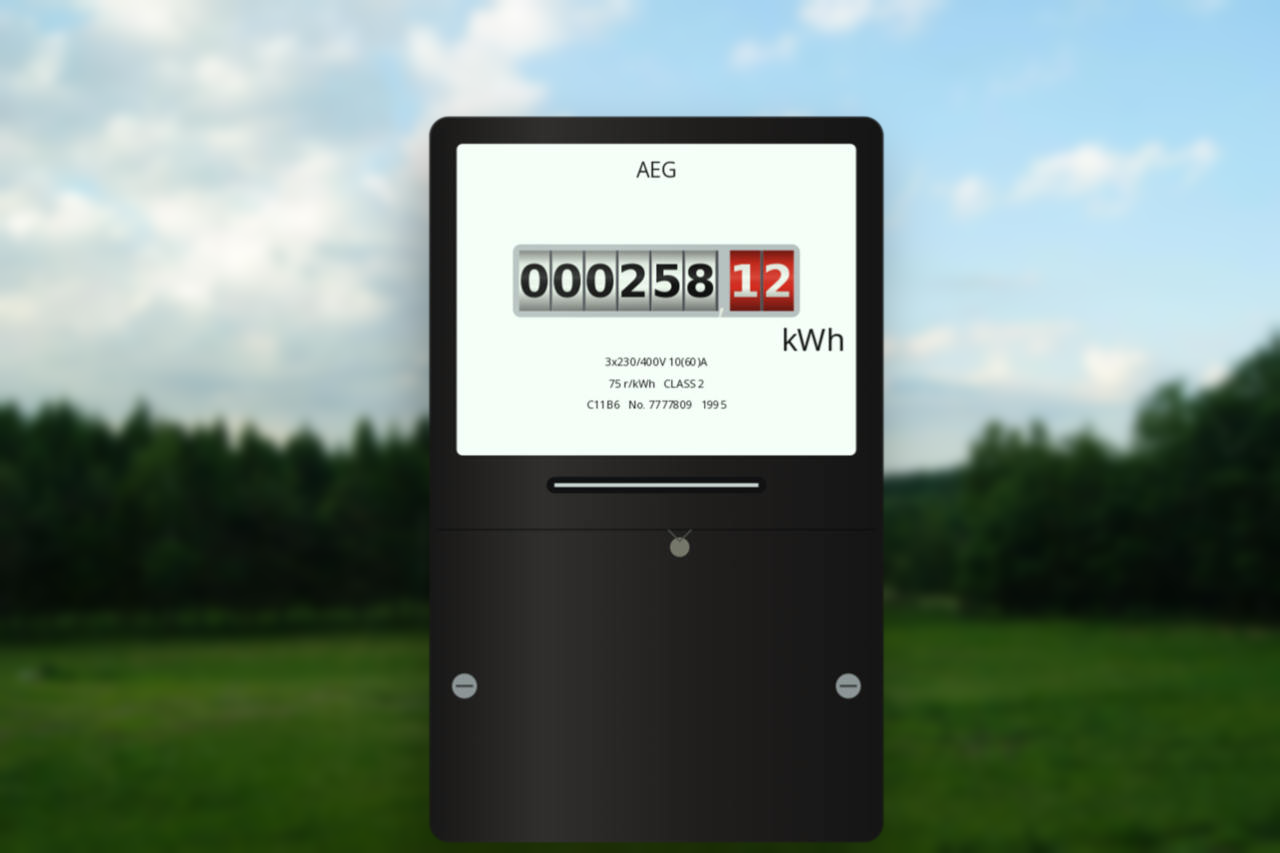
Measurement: 258.12 kWh
